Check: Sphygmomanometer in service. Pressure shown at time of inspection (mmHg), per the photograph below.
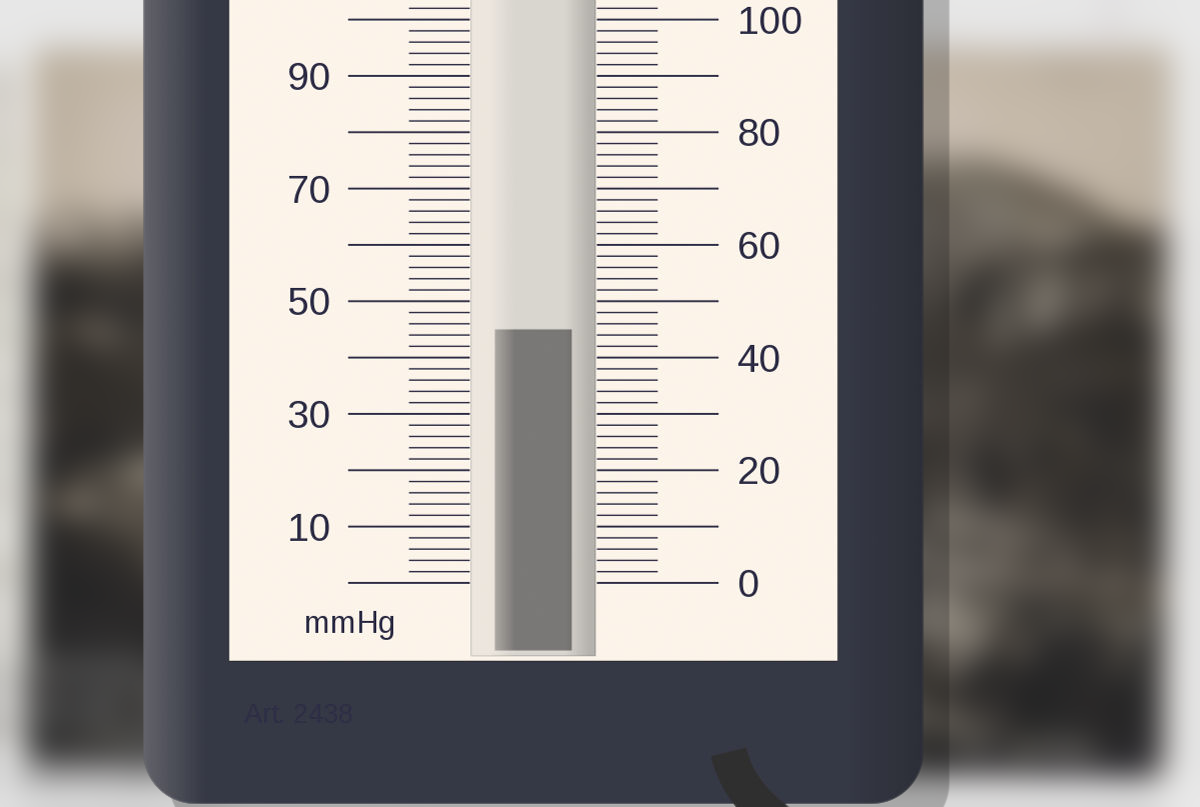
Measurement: 45 mmHg
